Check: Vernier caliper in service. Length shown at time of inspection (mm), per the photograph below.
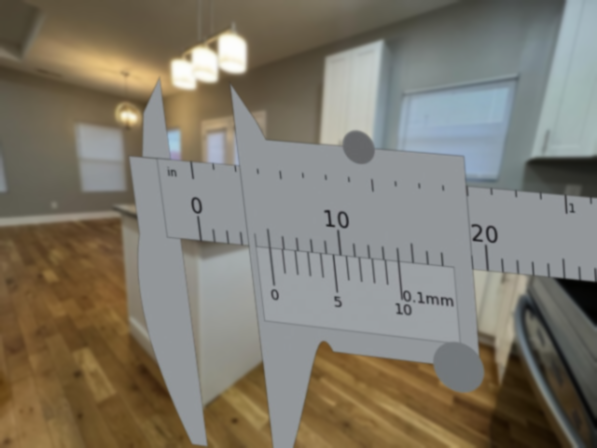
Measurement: 5.0 mm
